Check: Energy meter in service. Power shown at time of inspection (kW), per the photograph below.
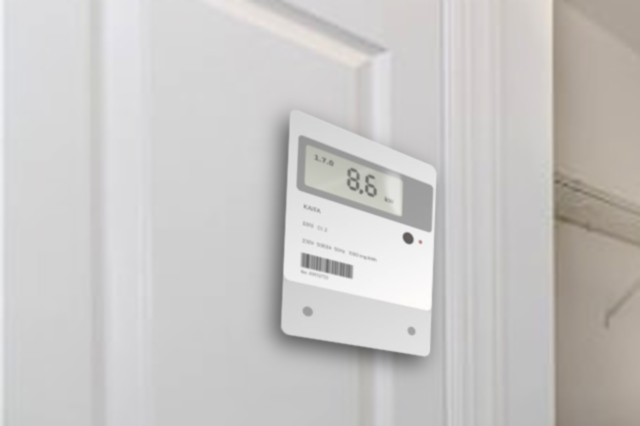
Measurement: 8.6 kW
